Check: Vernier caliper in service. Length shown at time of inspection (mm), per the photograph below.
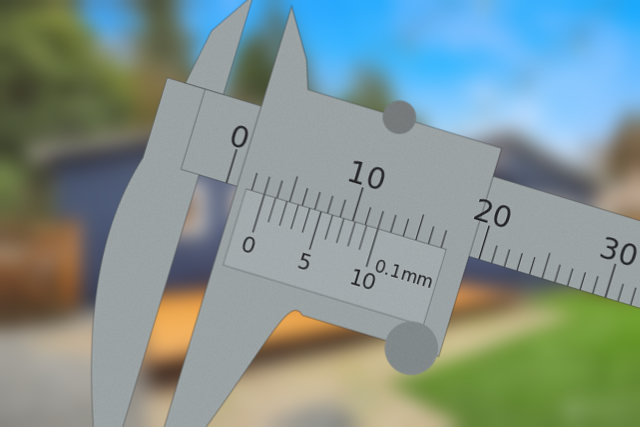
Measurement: 3.0 mm
